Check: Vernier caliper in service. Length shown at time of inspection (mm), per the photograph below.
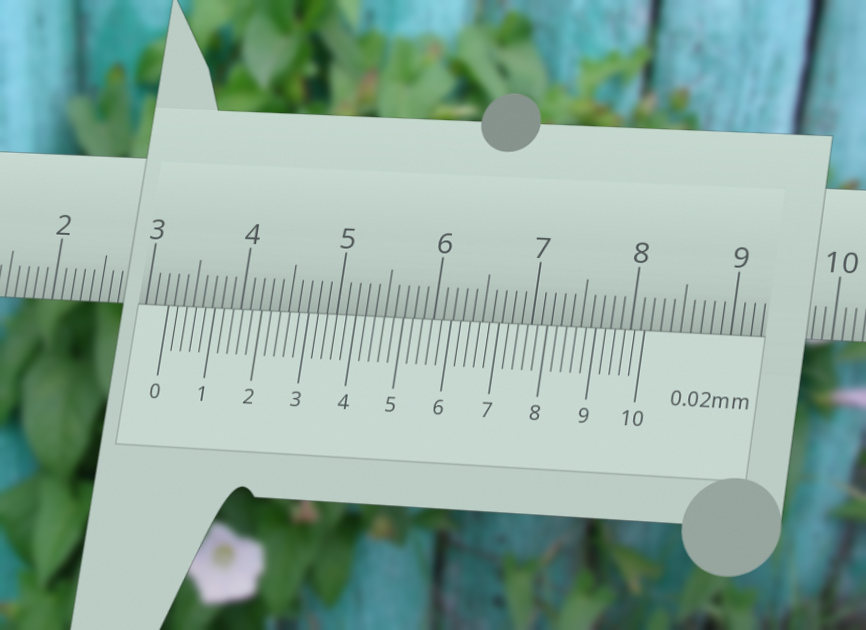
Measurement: 32.4 mm
